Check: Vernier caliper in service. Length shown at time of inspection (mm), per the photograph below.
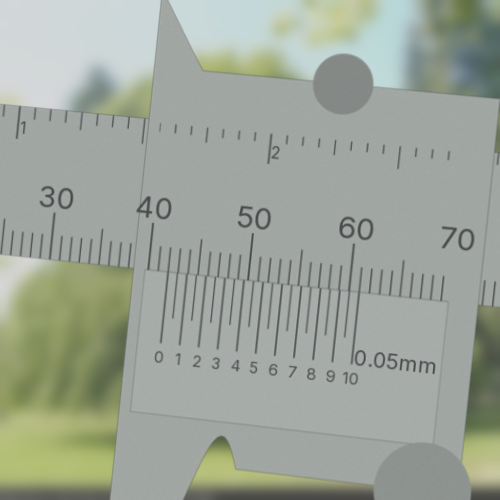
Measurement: 42.0 mm
